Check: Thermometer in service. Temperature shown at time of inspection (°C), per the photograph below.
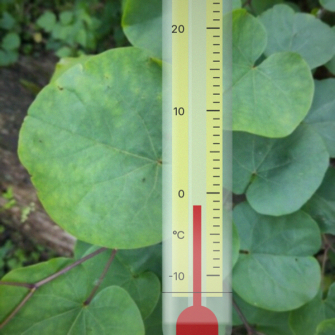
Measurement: -1.5 °C
